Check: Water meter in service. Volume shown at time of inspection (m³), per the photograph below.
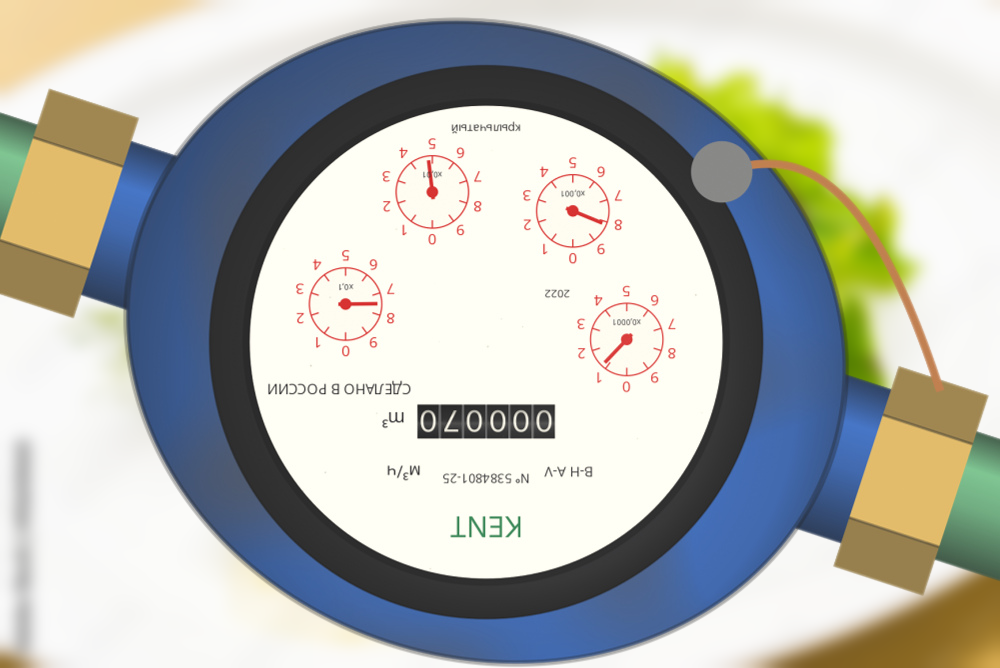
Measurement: 70.7481 m³
